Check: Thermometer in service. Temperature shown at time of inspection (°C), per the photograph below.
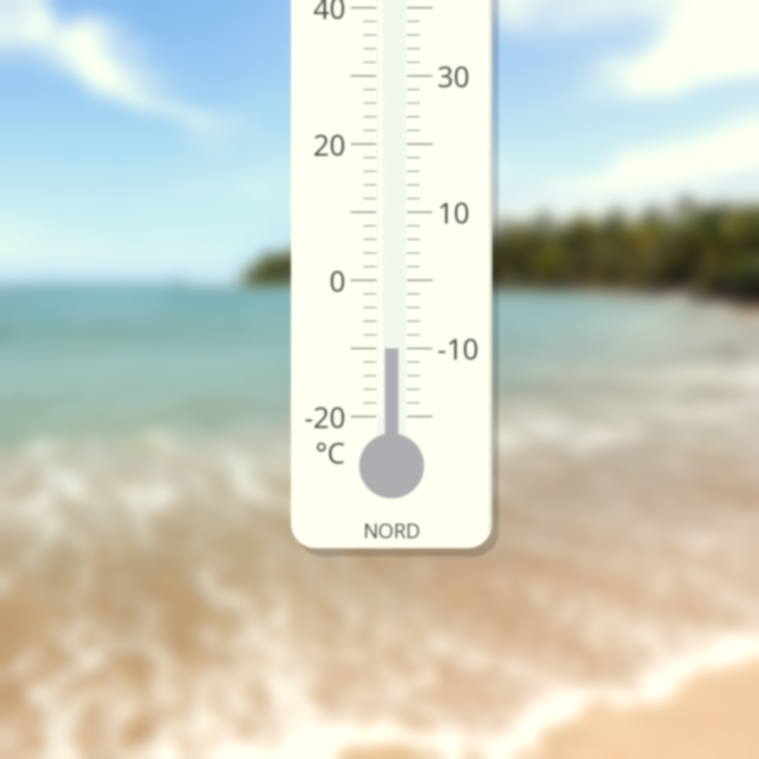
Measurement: -10 °C
